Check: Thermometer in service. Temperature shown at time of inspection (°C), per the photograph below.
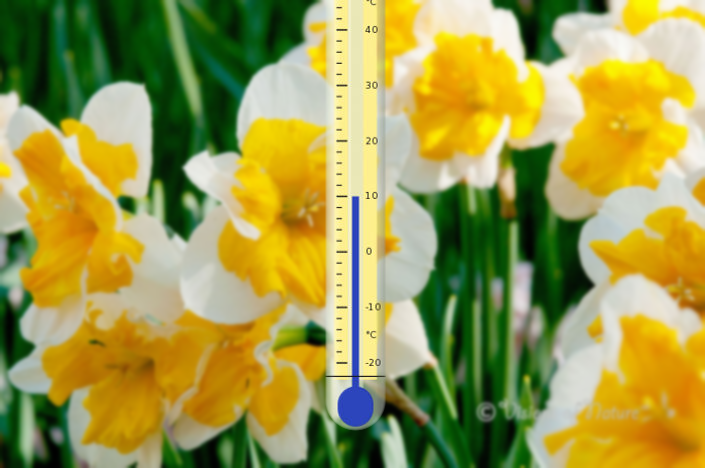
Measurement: 10 °C
